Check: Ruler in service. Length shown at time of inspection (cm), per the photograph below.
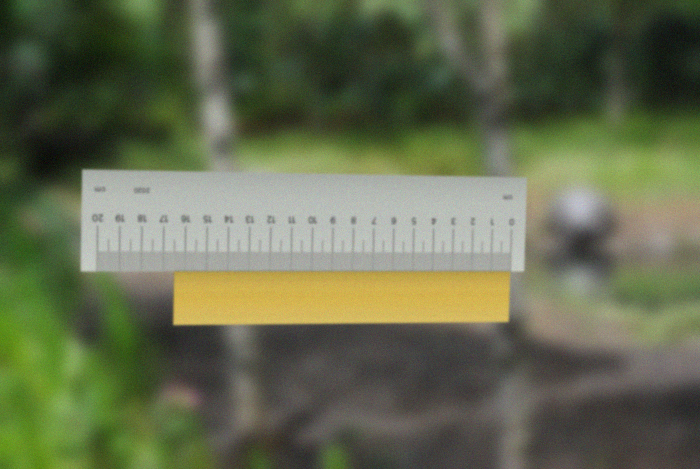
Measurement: 16.5 cm
